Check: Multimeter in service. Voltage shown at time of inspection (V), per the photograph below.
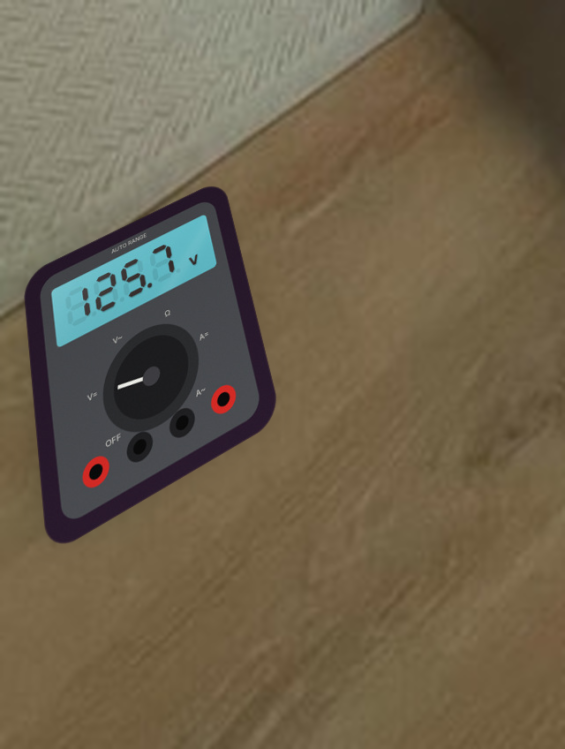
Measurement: 125.7 V
